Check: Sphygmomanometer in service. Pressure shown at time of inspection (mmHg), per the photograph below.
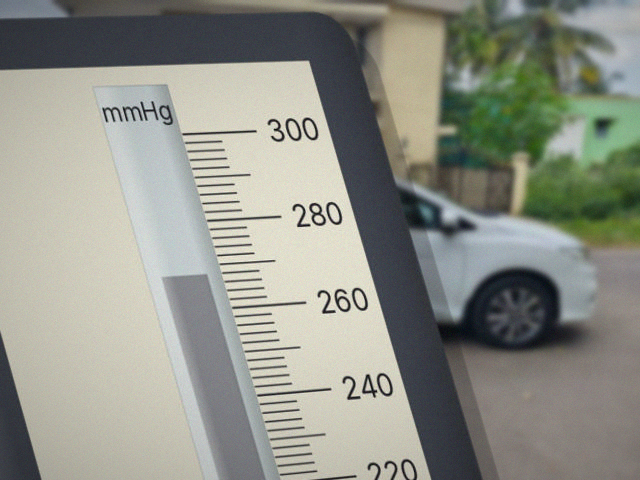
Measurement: 268 mmHg
